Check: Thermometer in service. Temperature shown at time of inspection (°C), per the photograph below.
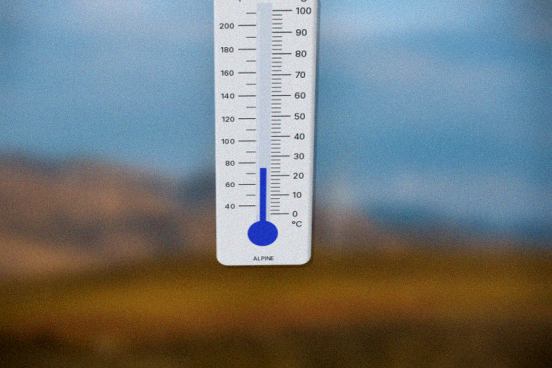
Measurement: 24 °C
